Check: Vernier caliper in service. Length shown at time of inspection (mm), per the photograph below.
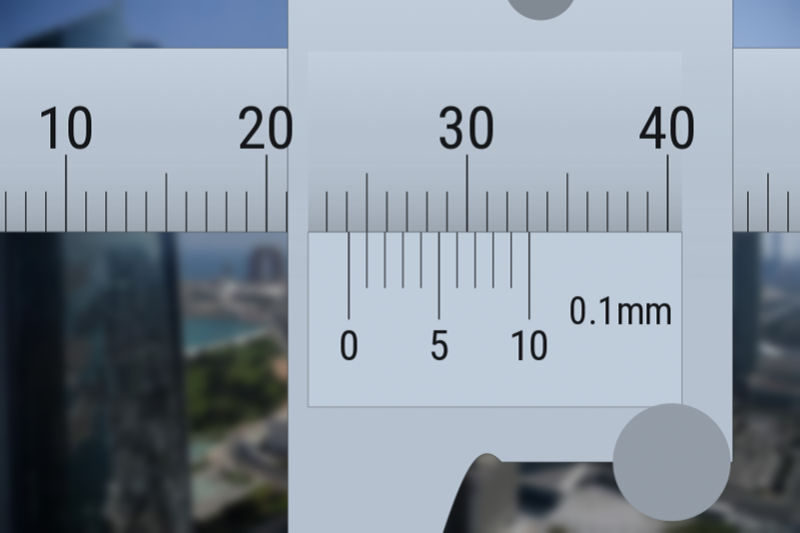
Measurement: 24.1 mm
